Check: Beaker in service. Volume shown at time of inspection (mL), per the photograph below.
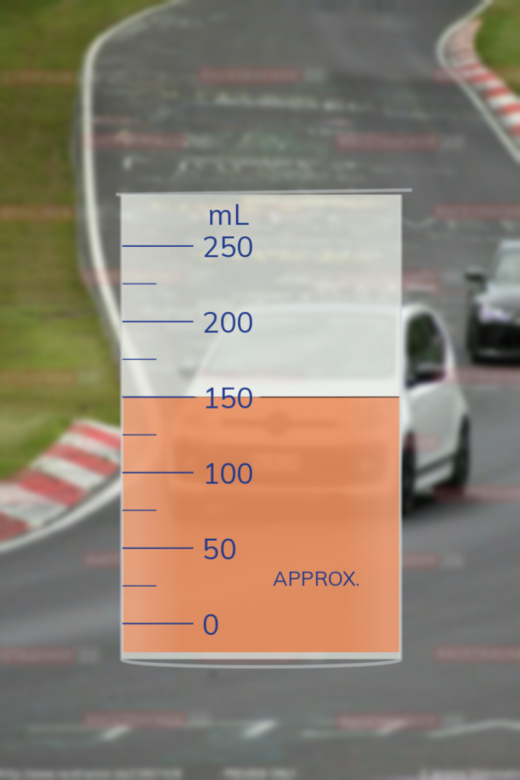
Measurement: 150 mL
